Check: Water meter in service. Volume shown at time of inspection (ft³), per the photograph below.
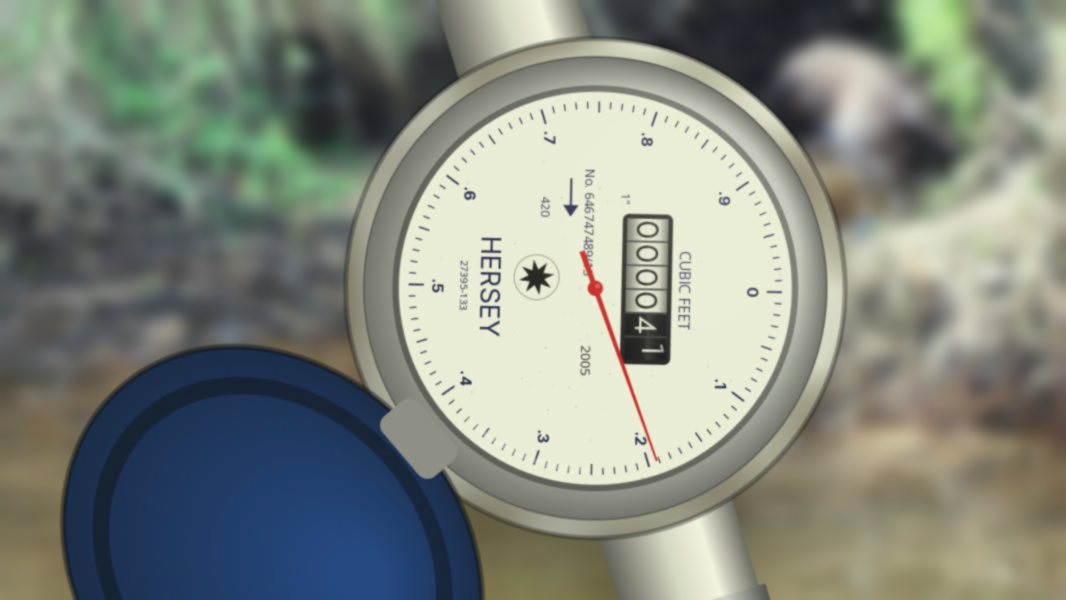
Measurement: 41.19 ft³
